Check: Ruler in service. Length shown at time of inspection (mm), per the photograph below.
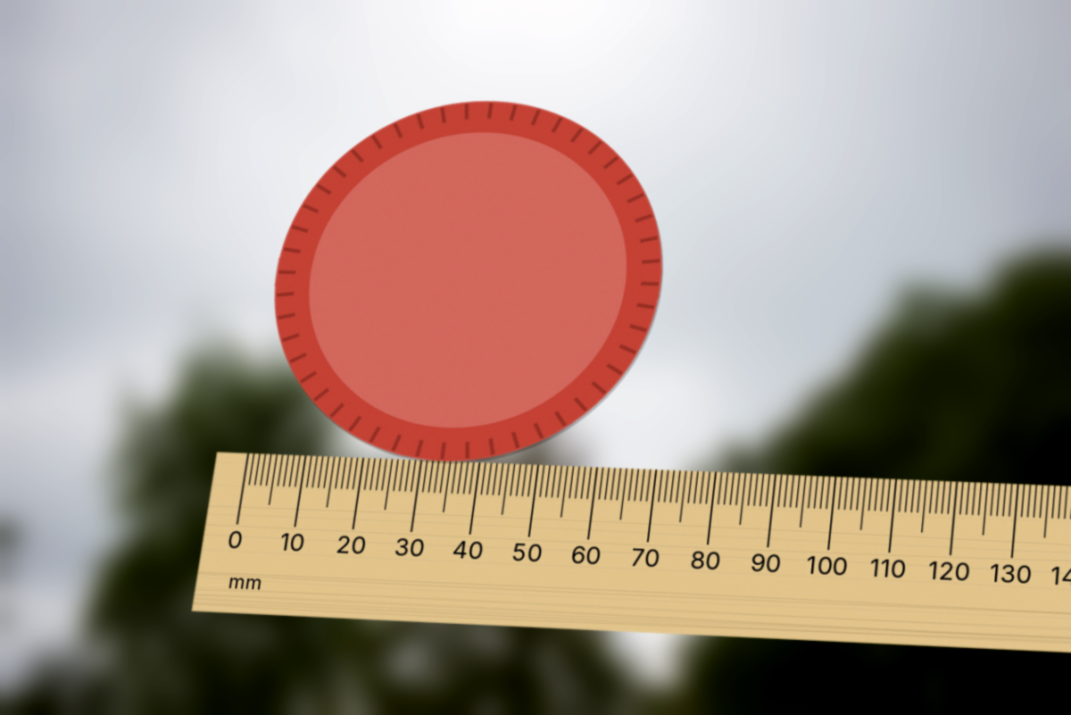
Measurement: 67 mm
